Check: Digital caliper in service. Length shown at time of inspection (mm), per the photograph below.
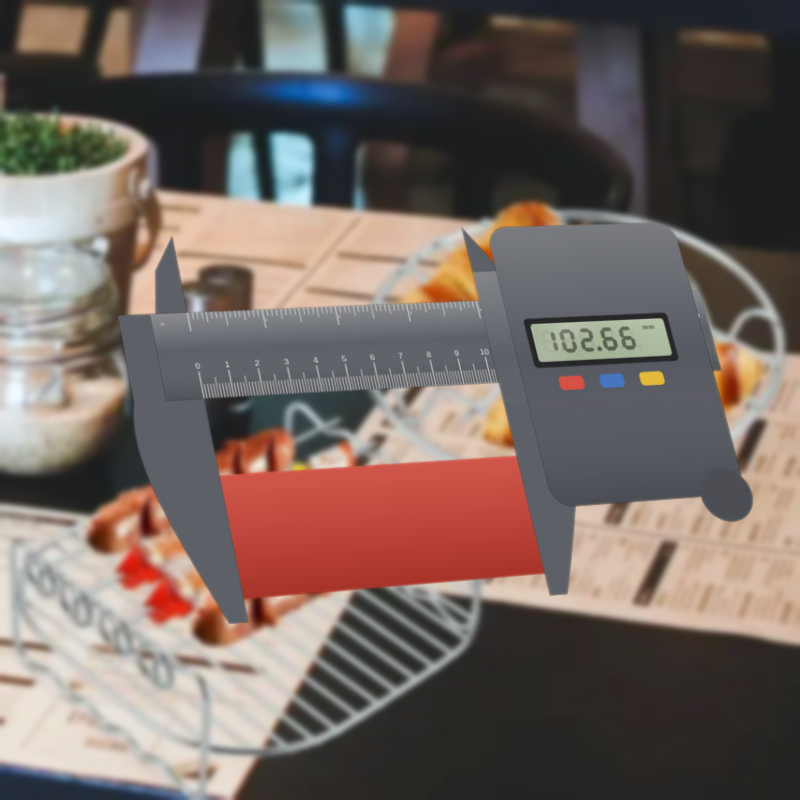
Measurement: 102.66 mm
